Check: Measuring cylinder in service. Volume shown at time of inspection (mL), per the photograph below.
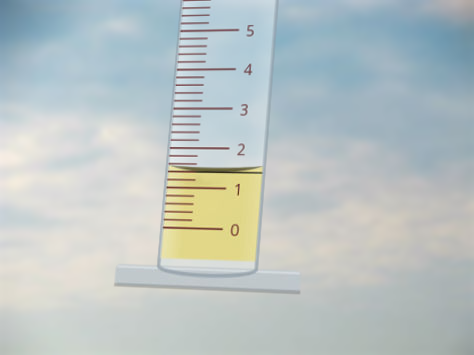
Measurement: 1.4 mL
